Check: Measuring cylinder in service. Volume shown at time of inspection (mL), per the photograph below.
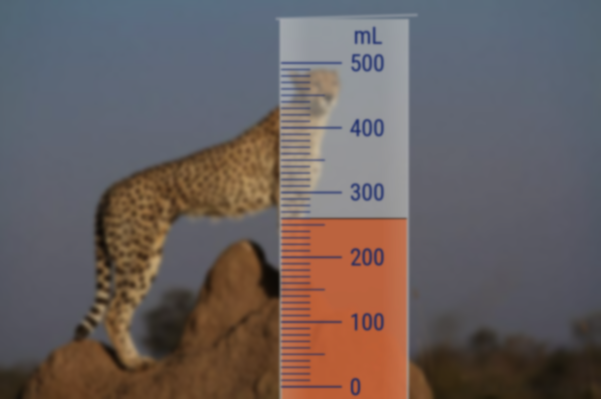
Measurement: 260 mL
